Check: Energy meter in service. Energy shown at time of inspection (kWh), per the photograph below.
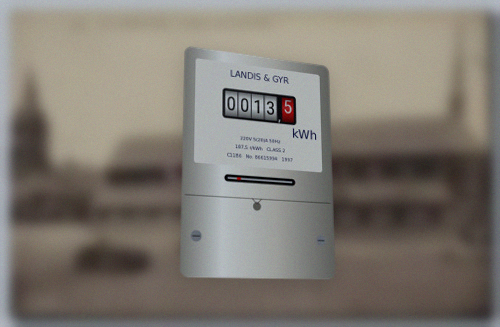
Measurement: 13.5 kWh
